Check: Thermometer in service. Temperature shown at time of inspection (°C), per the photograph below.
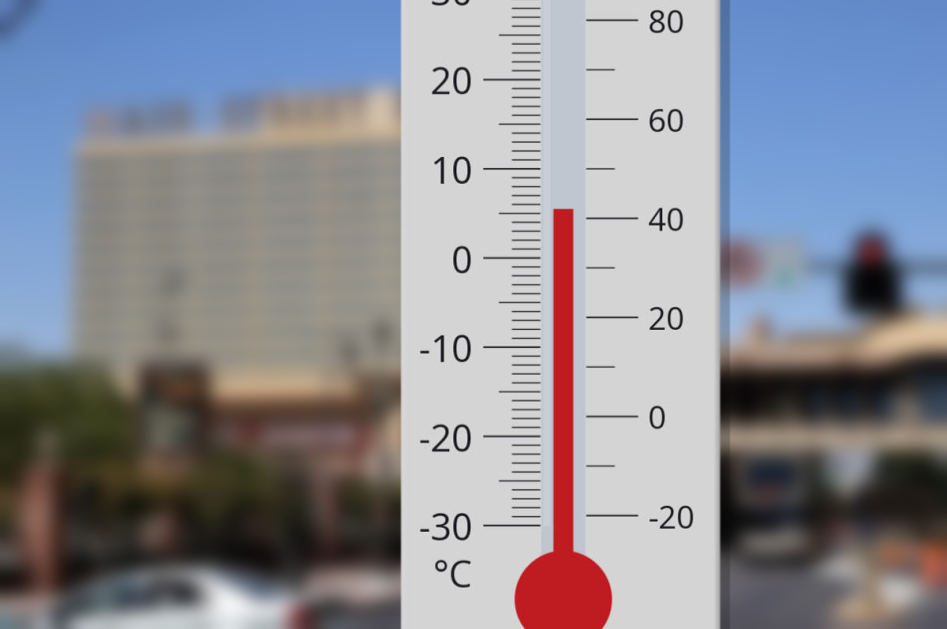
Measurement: 5.5 °C
